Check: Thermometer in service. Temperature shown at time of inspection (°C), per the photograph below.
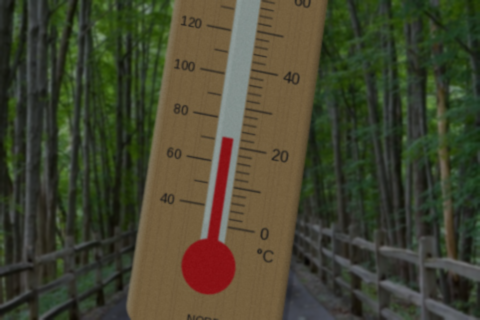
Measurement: 22 °C
